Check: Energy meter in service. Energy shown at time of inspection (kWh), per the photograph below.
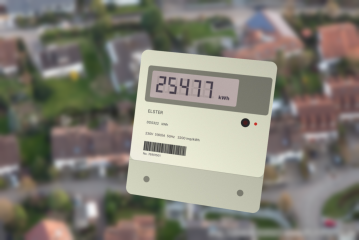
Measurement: 25477 kWh
